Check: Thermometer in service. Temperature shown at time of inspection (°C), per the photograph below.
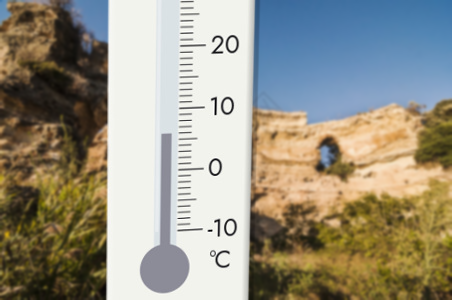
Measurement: 6 °C
